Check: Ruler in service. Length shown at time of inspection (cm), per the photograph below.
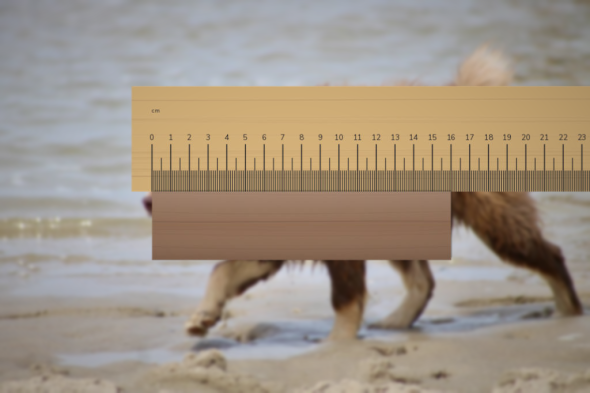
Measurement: 16 cm
